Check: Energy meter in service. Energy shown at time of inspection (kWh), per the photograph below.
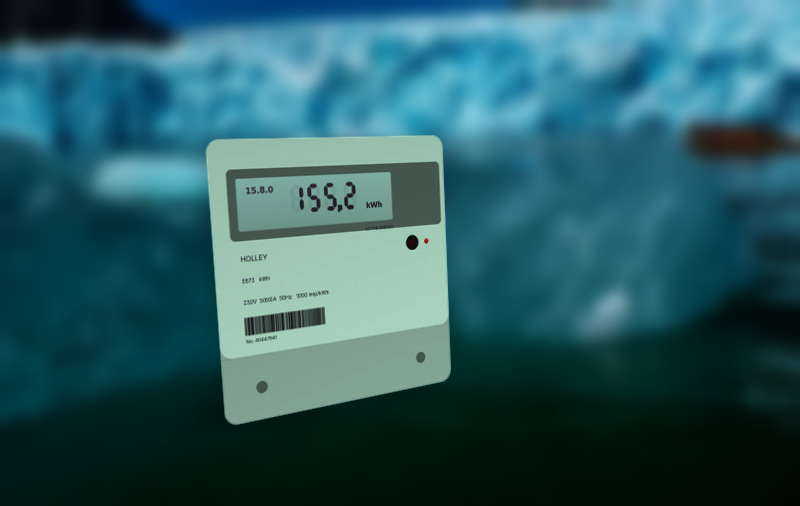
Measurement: 155.2 kWh
